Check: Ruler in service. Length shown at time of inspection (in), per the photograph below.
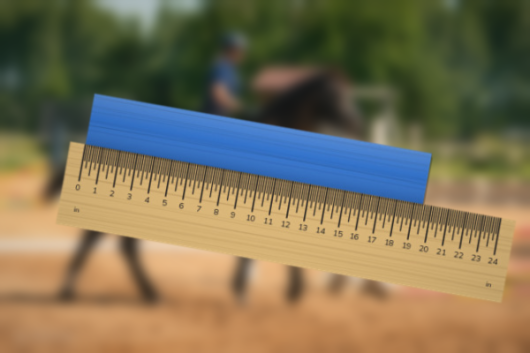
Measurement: 19.5 in
